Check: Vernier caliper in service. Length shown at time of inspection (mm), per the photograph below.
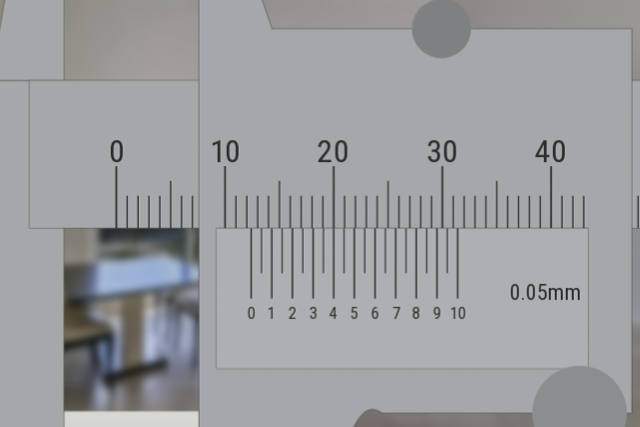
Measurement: 12.4 mm
